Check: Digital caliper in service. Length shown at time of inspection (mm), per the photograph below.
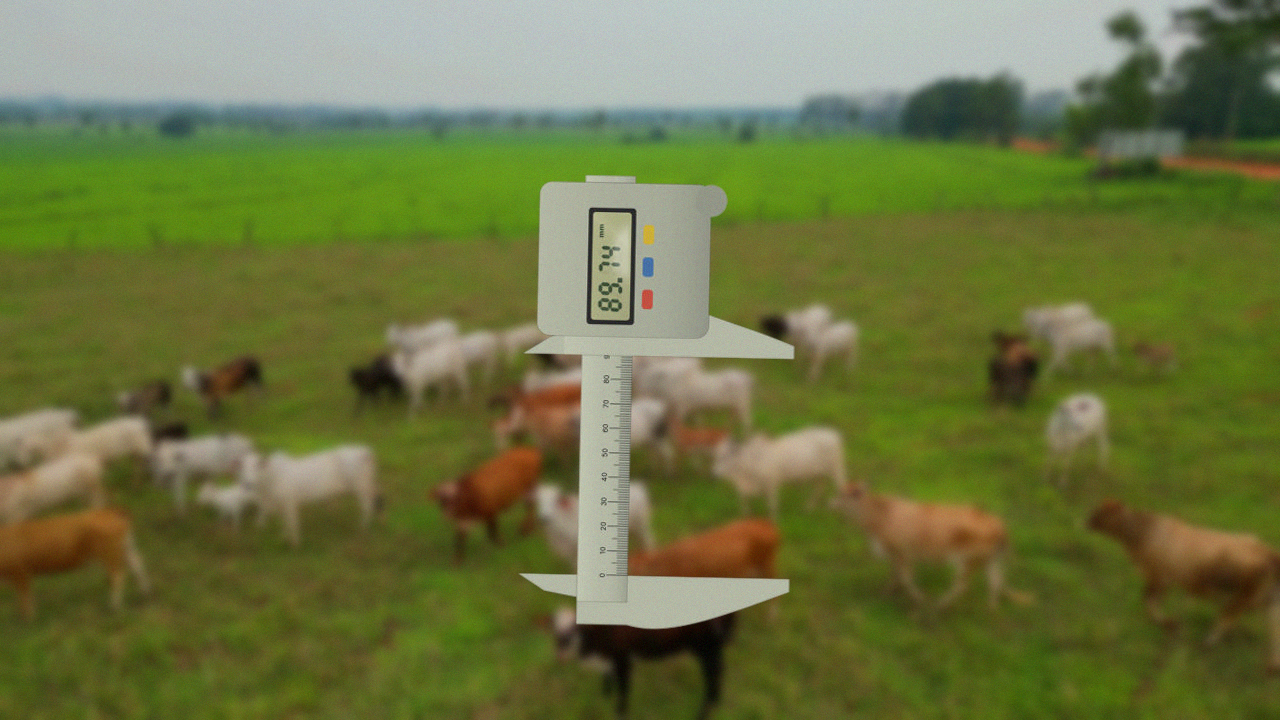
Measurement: 89.74 mm
